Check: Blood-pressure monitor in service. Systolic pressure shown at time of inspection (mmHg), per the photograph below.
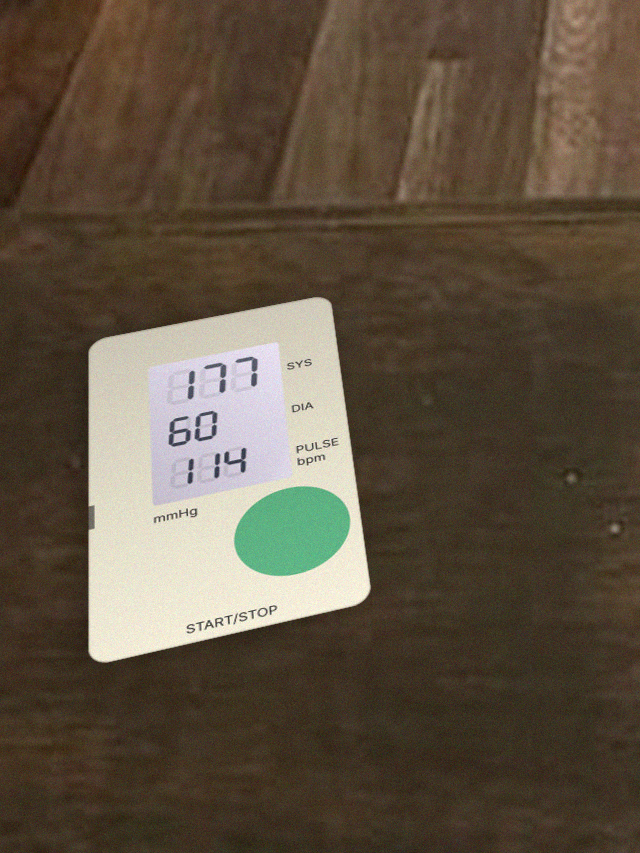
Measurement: 177 mmHg
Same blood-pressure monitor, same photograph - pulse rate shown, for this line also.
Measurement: 114 bpm
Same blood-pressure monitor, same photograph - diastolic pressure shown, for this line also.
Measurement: 60 mmHg
